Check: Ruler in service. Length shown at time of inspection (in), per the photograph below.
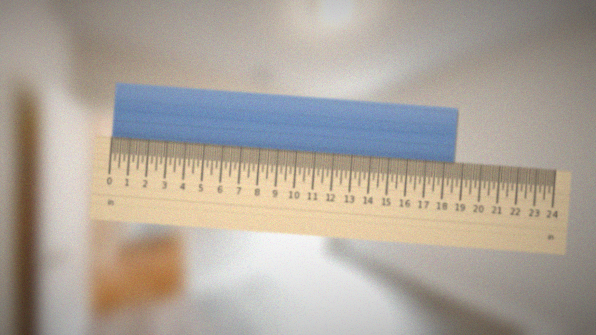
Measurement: 18.5 in
